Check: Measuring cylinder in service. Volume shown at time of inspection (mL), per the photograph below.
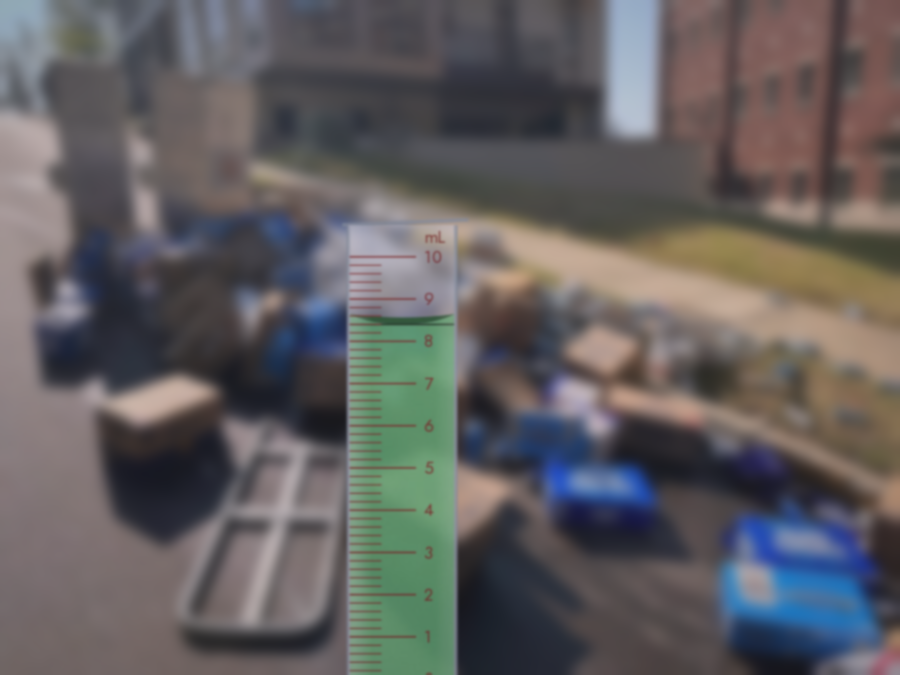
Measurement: 8.4 mL
